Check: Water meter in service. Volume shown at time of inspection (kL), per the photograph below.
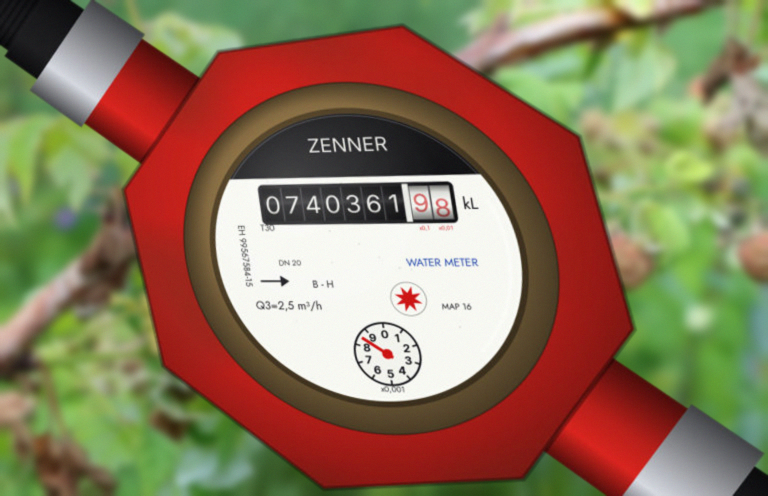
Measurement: 740361.978 kL
